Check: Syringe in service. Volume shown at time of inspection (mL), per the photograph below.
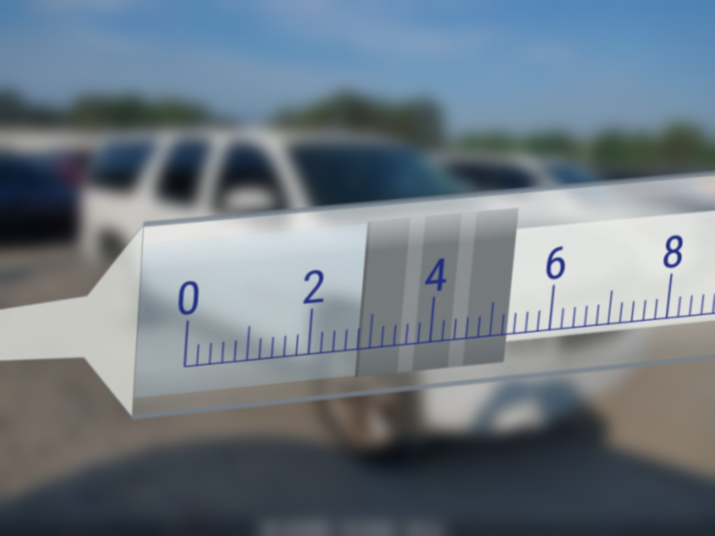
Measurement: 2.8 mL
